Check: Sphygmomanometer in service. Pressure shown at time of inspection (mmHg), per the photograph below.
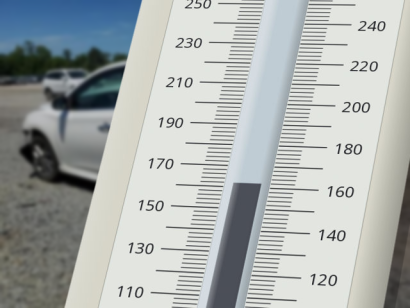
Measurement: 162 mmHg
